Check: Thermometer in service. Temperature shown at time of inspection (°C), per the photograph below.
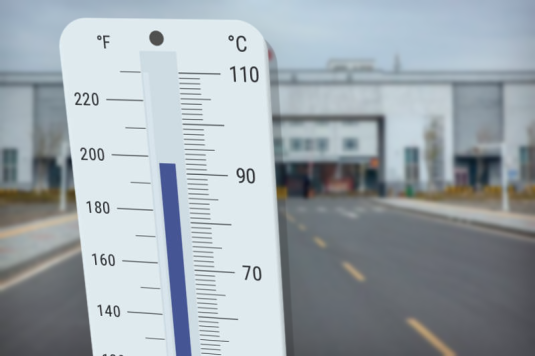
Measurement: 92 °C
